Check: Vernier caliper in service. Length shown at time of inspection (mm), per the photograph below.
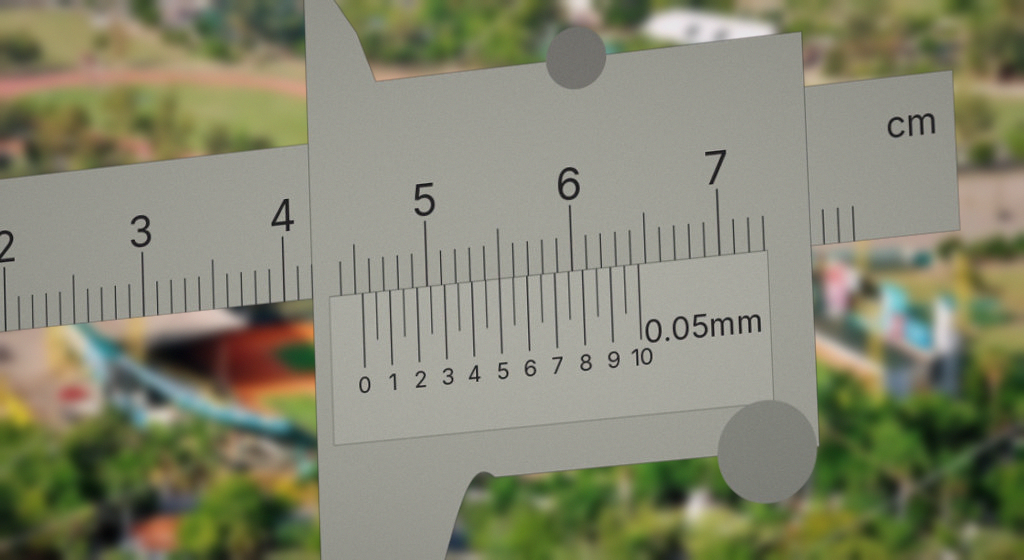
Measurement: 45.5 mm
